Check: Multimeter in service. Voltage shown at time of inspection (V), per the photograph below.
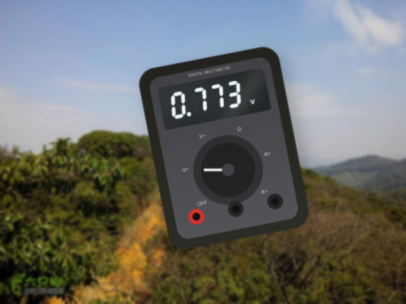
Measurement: 0.773 V
